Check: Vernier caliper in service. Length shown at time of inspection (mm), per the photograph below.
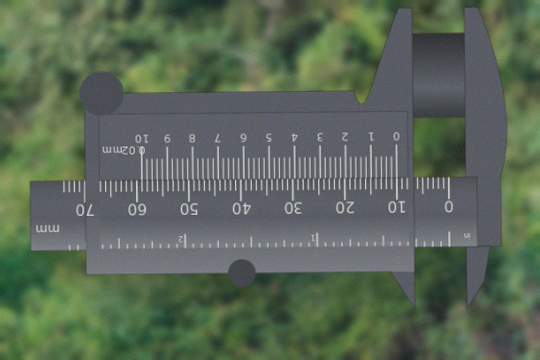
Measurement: 10.0 mm
